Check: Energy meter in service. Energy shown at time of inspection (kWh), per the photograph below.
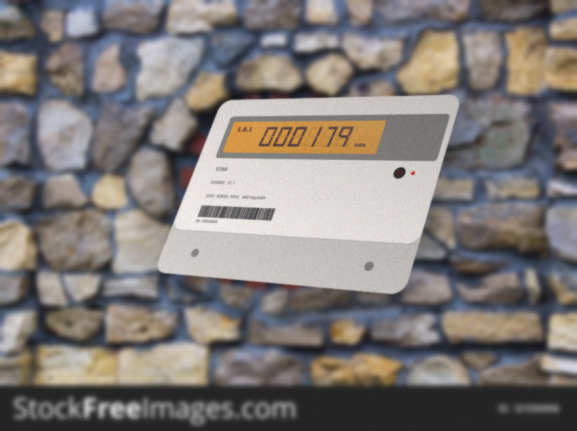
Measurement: 179 kWh
